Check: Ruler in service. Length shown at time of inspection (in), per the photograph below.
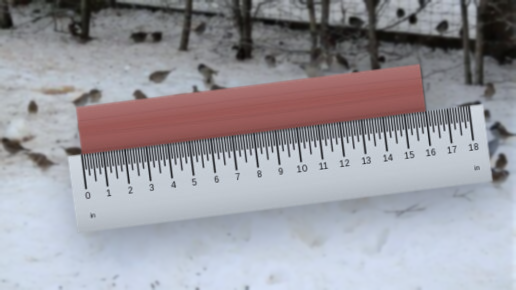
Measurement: 16 in
